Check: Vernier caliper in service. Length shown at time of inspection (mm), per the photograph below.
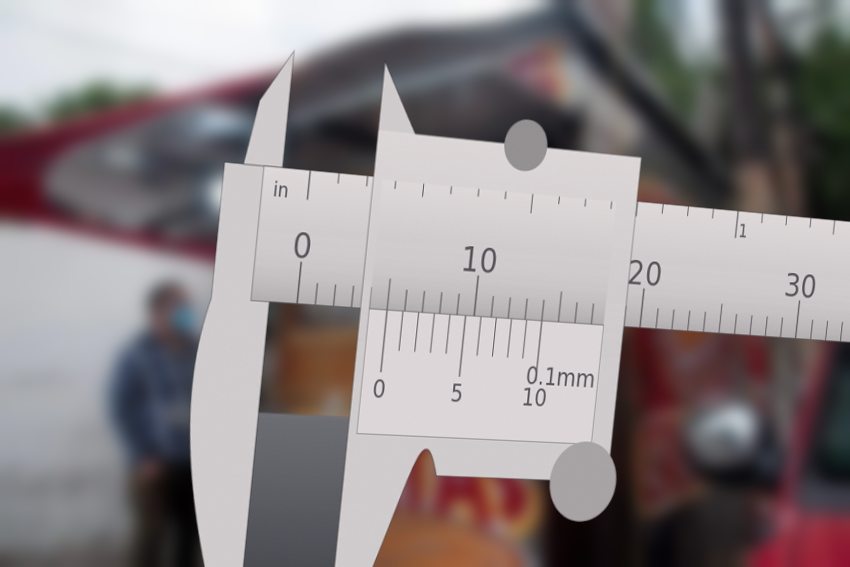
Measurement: 5.0 mm
